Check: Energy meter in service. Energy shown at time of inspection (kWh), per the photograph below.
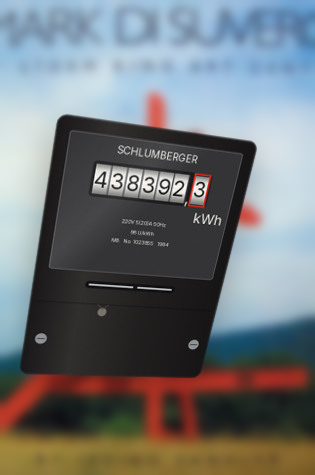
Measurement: 438392.3 kWh
